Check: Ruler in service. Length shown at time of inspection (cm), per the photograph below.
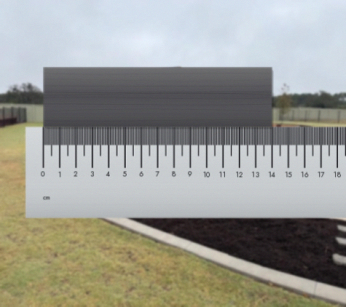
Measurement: 14 cm
